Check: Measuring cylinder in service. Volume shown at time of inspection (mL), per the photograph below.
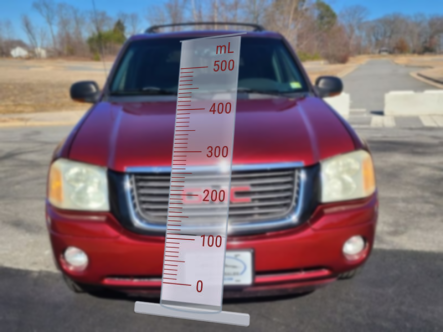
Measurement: 110 mL
